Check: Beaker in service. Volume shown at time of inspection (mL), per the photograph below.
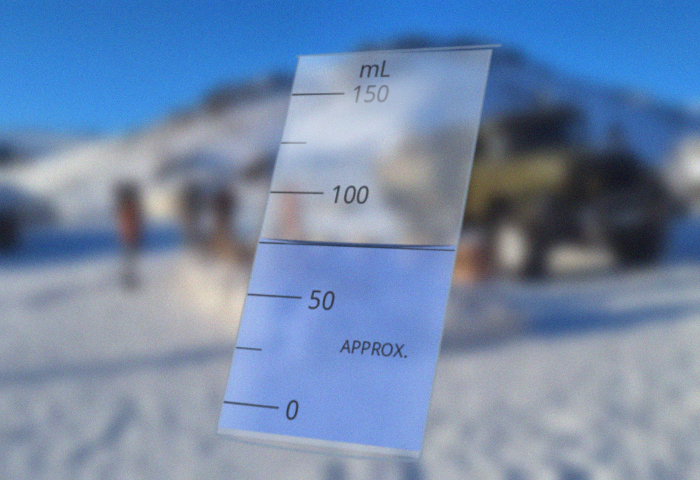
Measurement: 75 mL
